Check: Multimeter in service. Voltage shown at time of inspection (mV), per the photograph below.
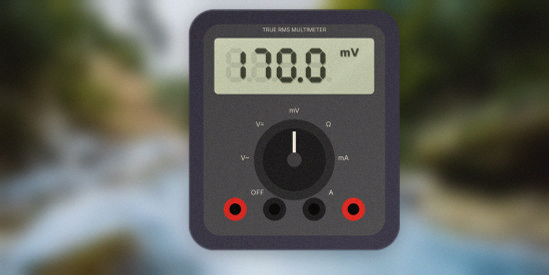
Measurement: 170.0 mV
